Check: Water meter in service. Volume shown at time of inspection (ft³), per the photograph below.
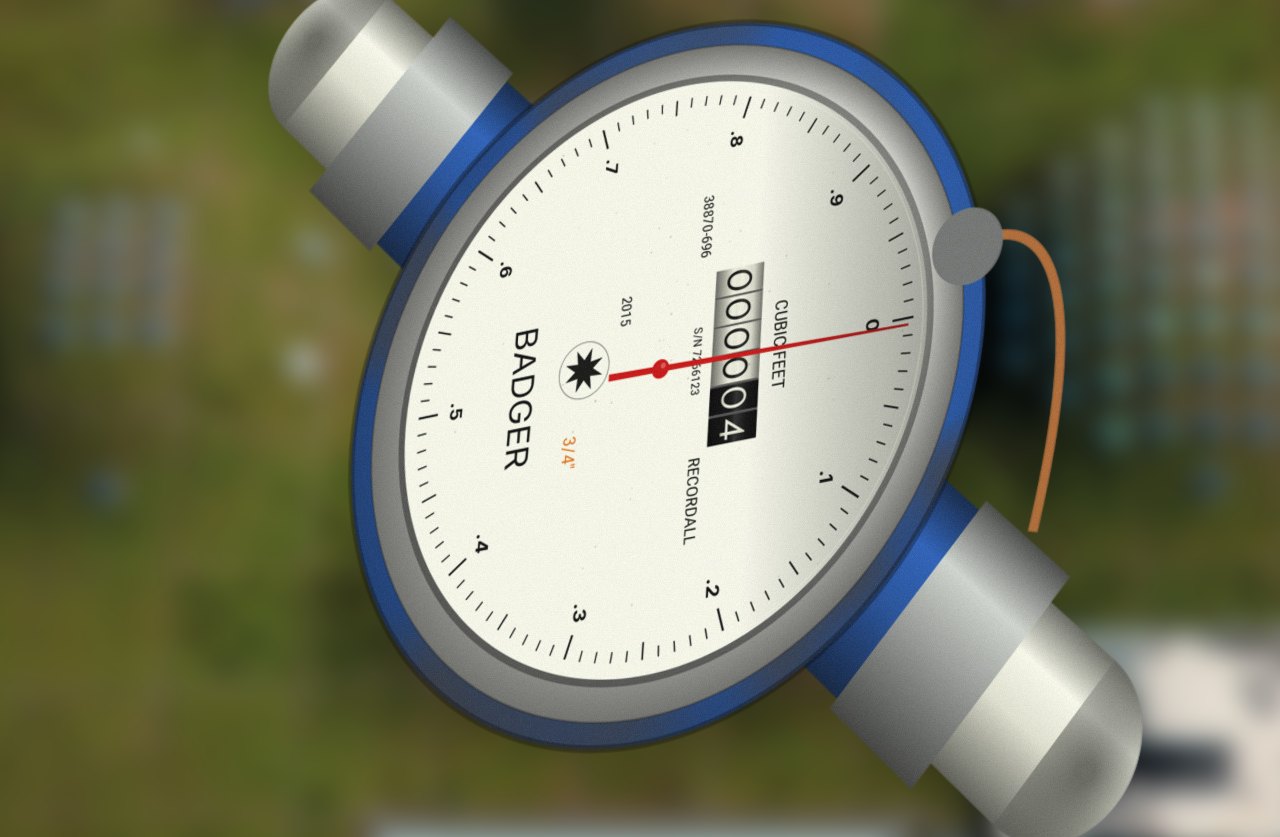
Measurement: 4.00 ft³
